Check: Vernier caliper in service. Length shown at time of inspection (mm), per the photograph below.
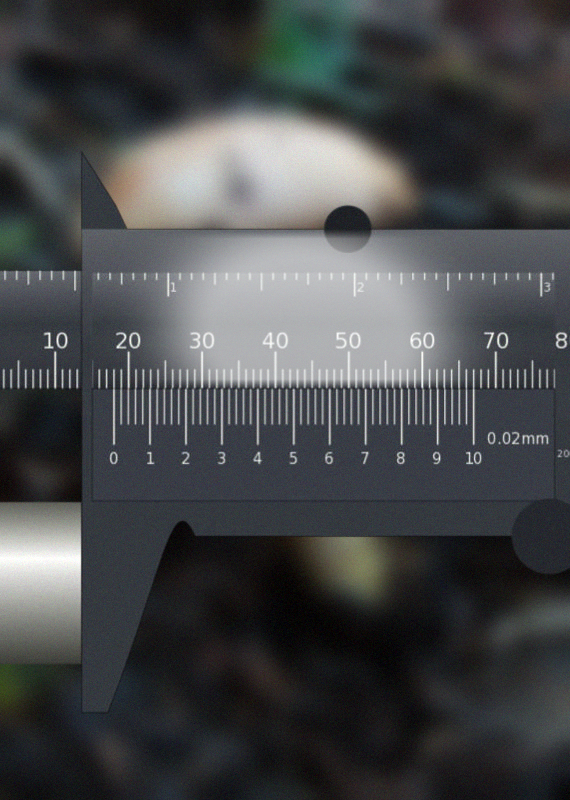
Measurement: 18.0 mm
